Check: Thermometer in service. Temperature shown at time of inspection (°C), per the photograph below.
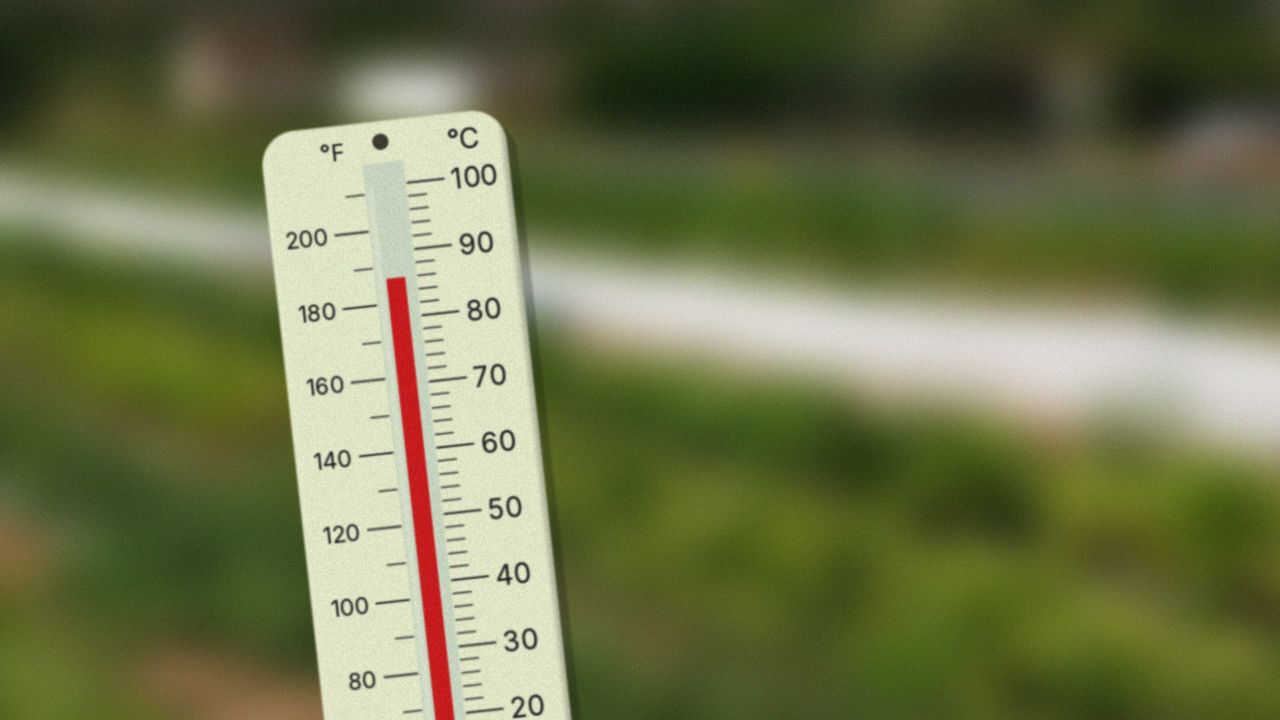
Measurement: 86 °C
